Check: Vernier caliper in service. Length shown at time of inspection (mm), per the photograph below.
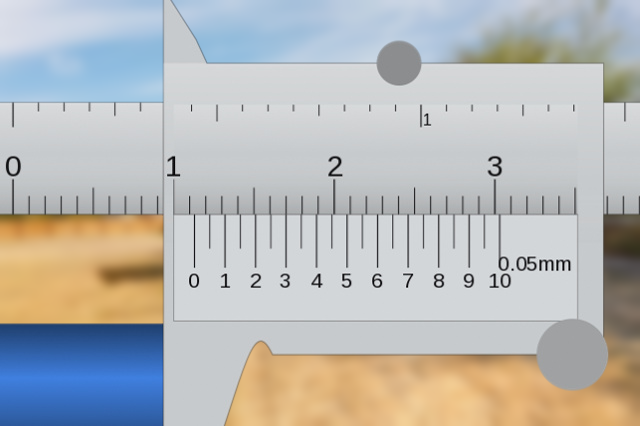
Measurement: 11.3 mm
